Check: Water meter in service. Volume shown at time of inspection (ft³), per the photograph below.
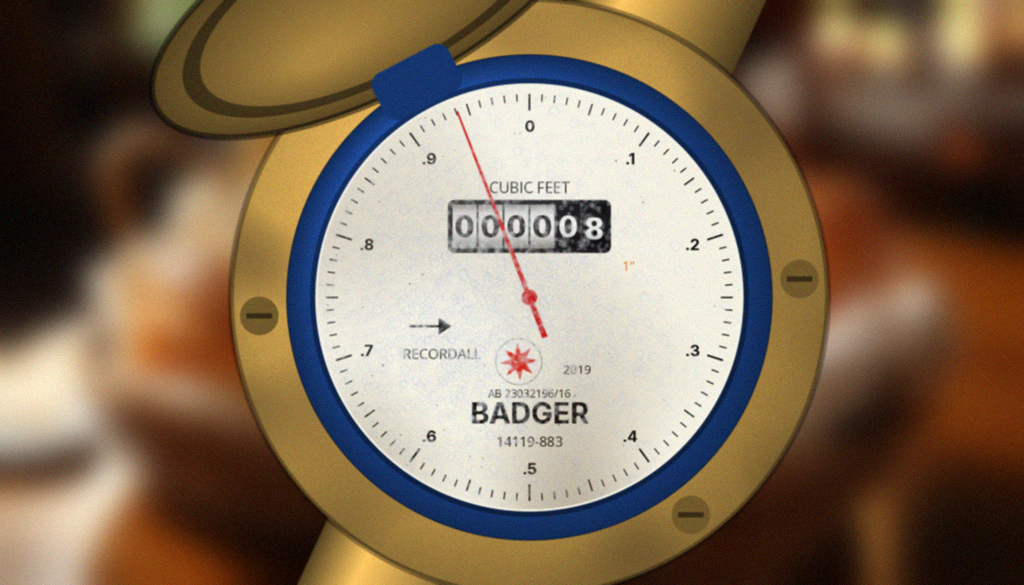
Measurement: 7.94 ft³
